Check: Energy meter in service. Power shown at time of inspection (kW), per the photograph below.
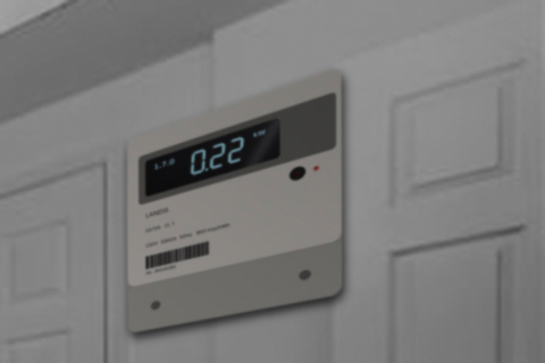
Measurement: 0.22 kW
